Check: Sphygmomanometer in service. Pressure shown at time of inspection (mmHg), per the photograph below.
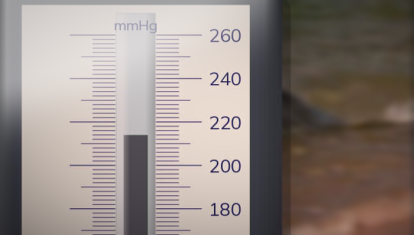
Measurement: 214 mmHg
